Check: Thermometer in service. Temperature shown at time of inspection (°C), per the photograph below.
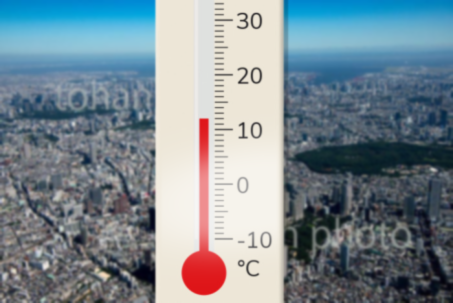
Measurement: 12 °C
